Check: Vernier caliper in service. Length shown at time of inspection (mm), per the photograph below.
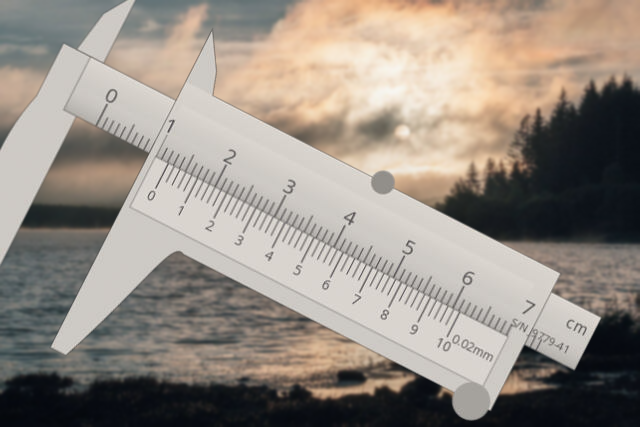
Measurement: 12.2 mm
